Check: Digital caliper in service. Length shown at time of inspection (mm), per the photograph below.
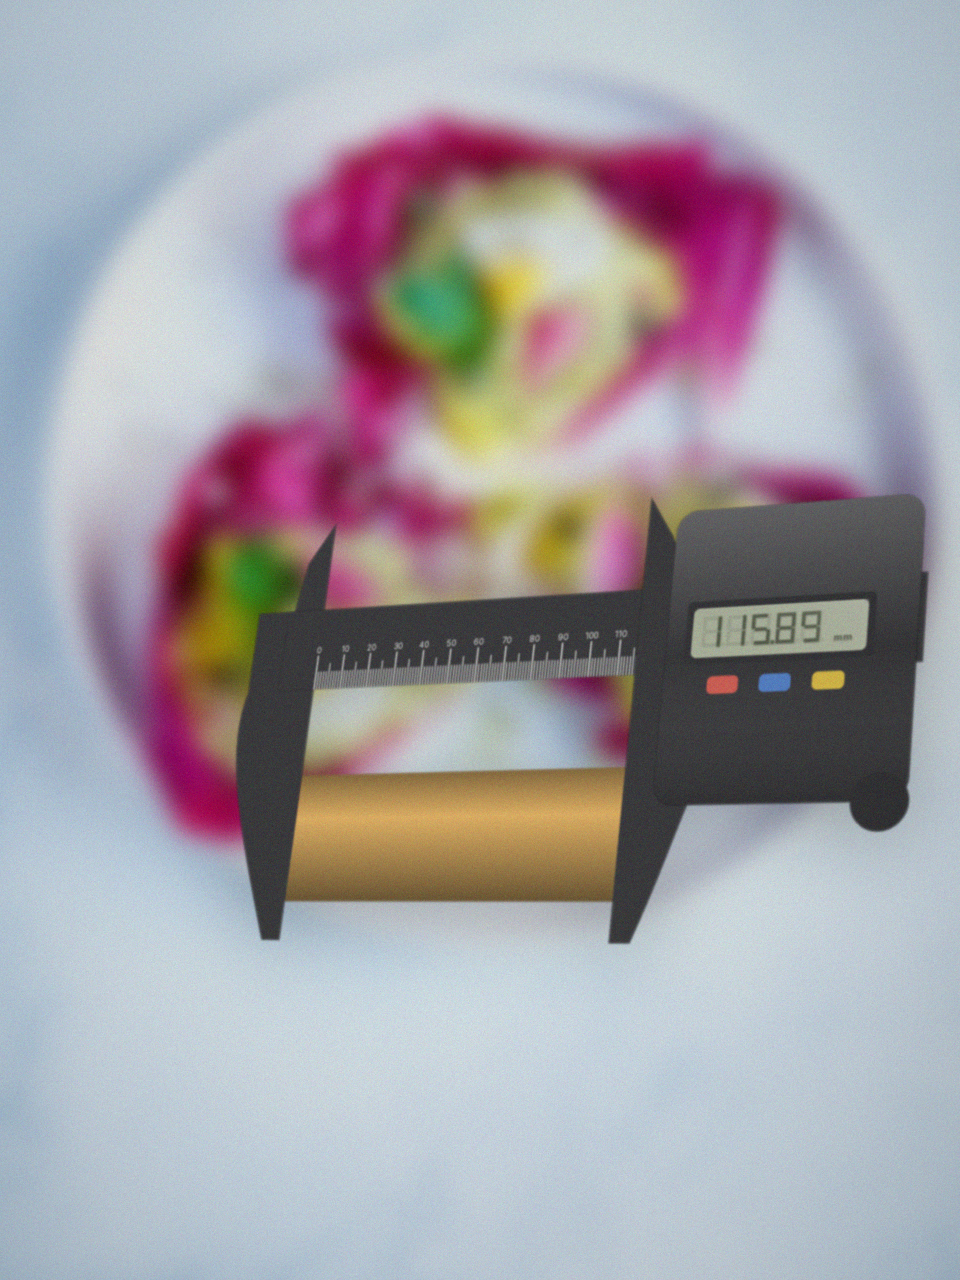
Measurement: 115.89 mm
